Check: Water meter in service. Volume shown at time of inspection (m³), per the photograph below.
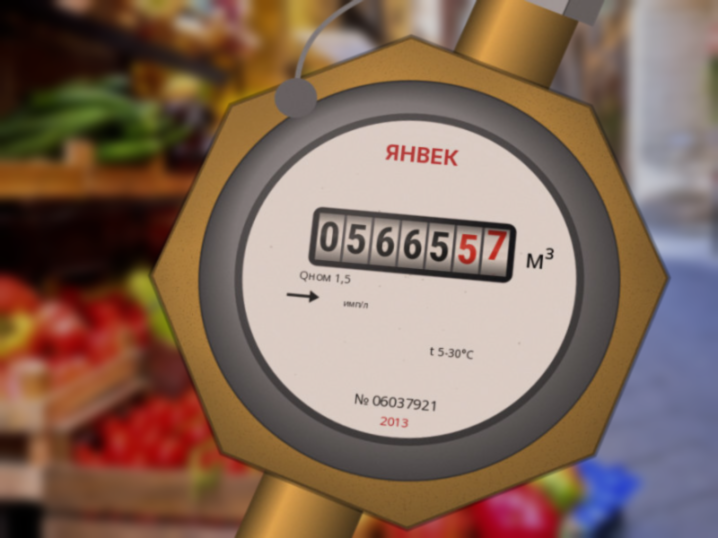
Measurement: 5665.57 m³
